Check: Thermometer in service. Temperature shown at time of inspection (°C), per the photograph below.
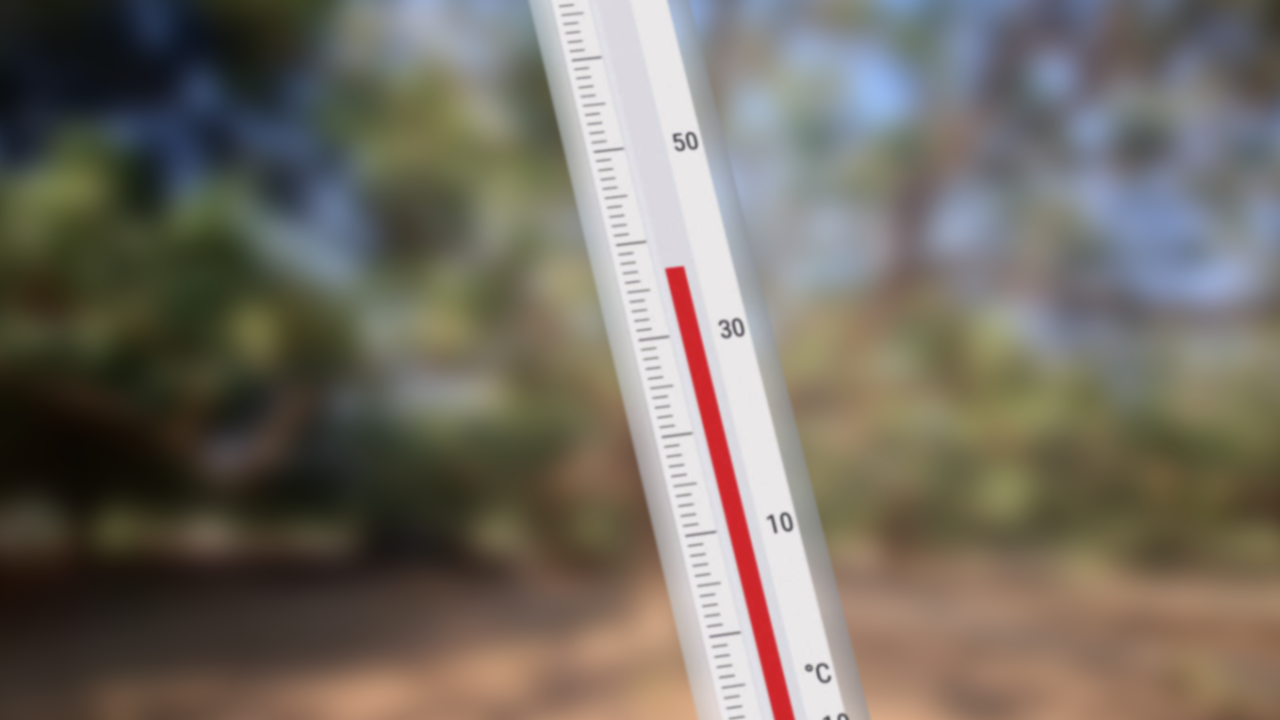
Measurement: 37 °C
